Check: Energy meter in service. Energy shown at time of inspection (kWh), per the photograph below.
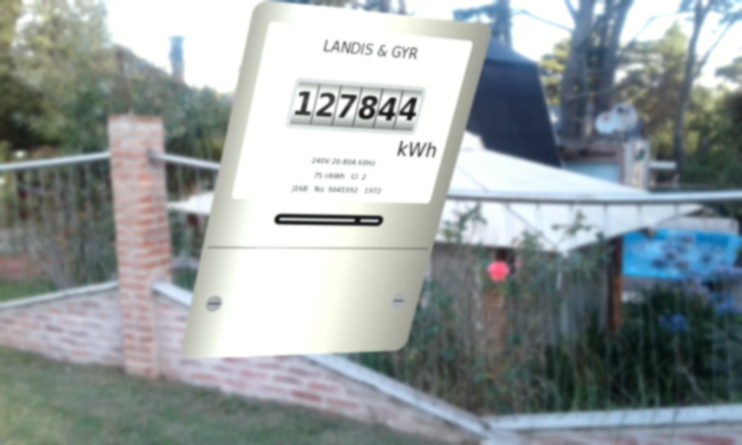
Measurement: 127844 kWh
